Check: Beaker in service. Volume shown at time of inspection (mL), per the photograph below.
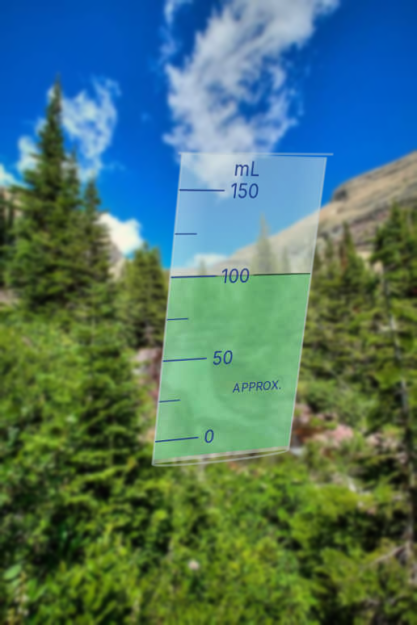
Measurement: 100 mL
